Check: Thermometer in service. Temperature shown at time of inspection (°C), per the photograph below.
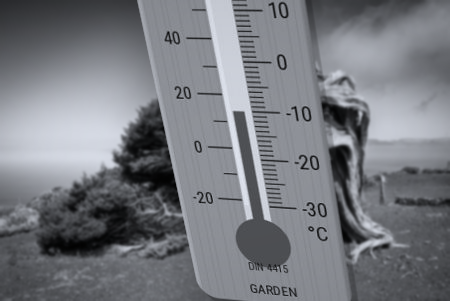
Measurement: -10 °C
